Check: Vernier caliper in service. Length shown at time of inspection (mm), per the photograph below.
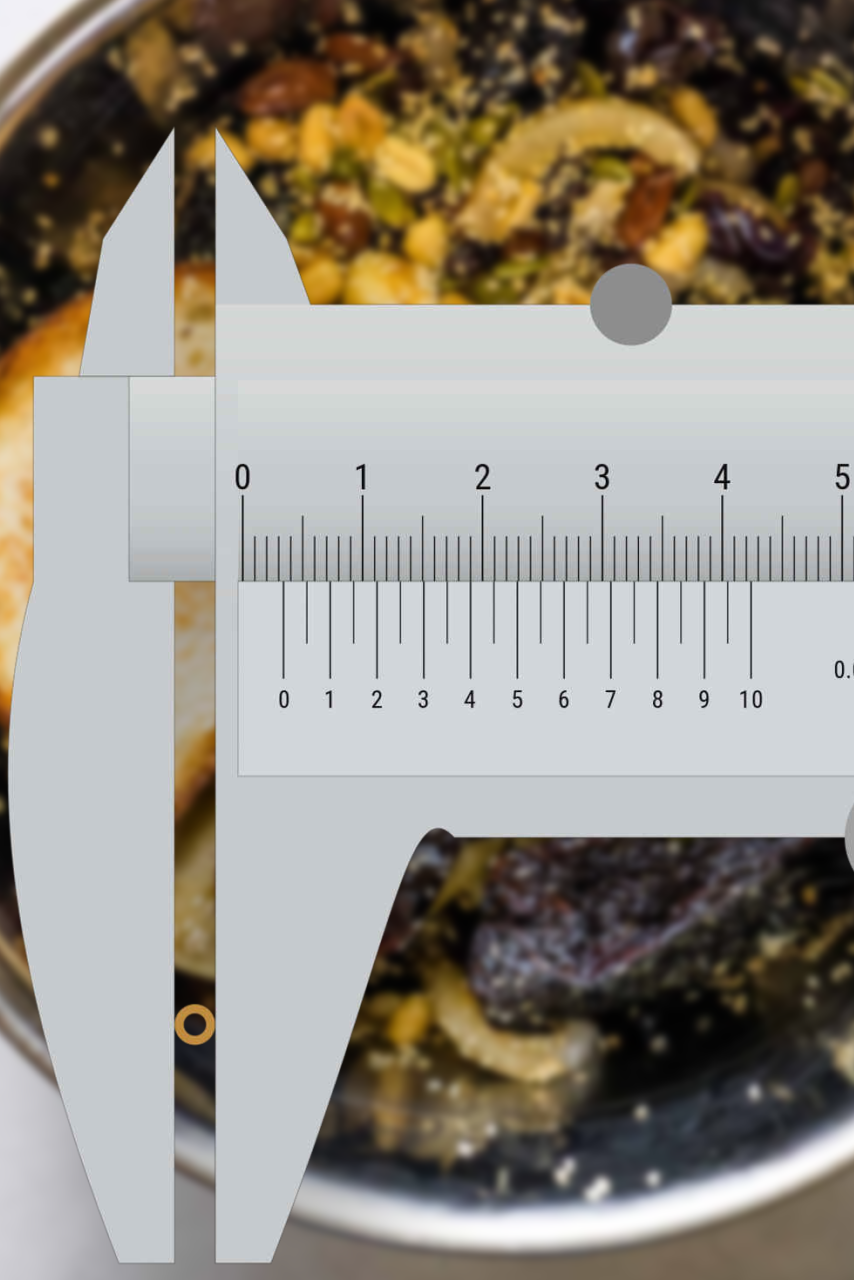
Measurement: 3.4 mm
